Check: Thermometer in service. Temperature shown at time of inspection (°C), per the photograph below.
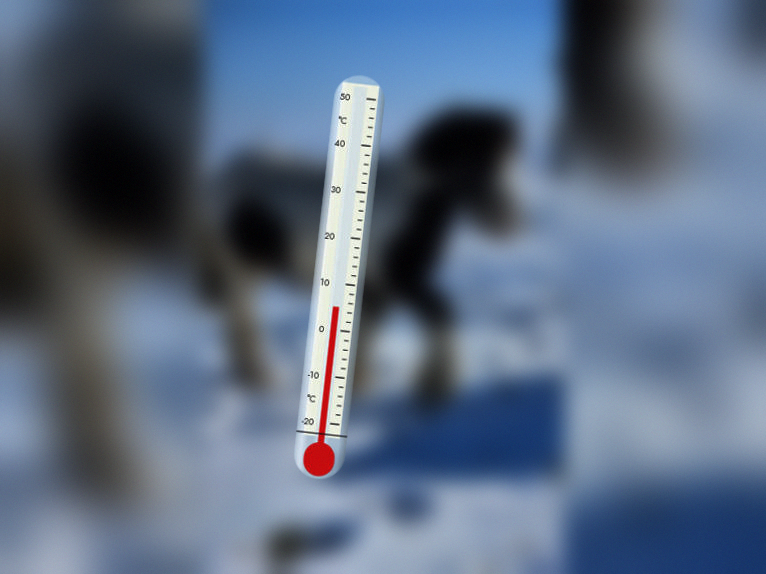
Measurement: 5 °C
